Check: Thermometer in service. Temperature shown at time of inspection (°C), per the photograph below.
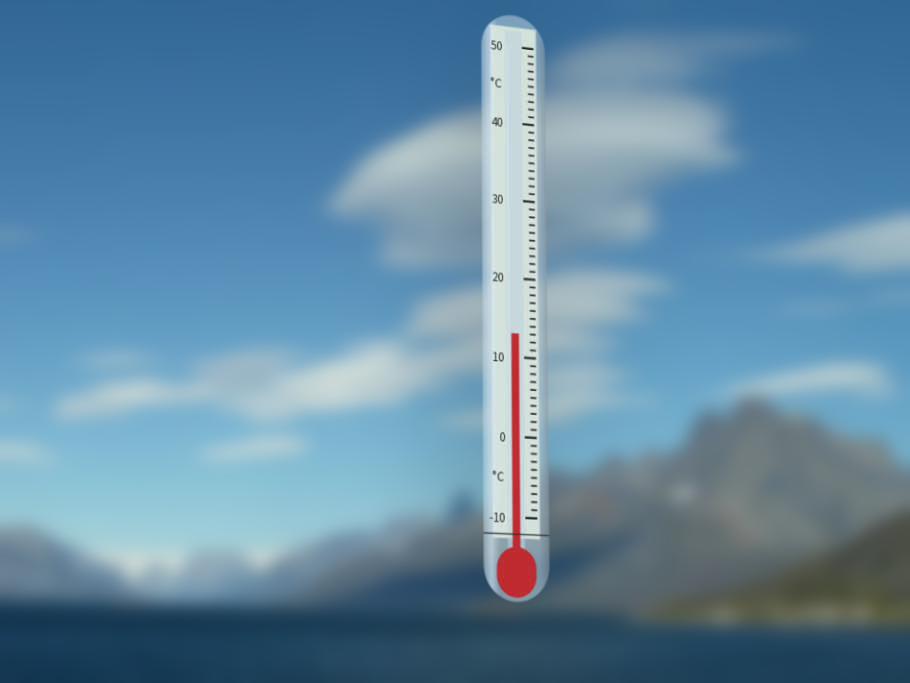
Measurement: 13 °C
